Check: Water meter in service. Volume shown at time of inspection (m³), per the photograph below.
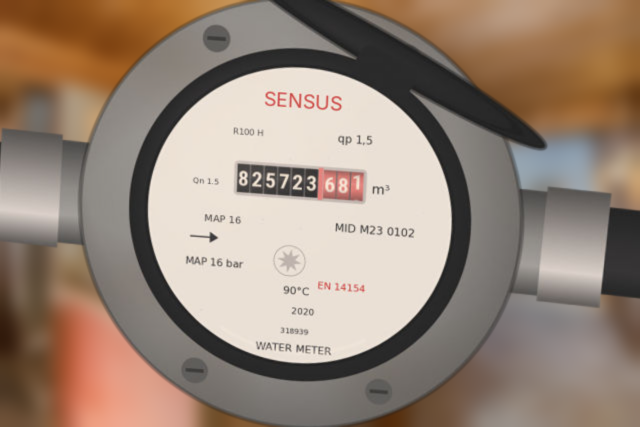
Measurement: 825723.681 m³
